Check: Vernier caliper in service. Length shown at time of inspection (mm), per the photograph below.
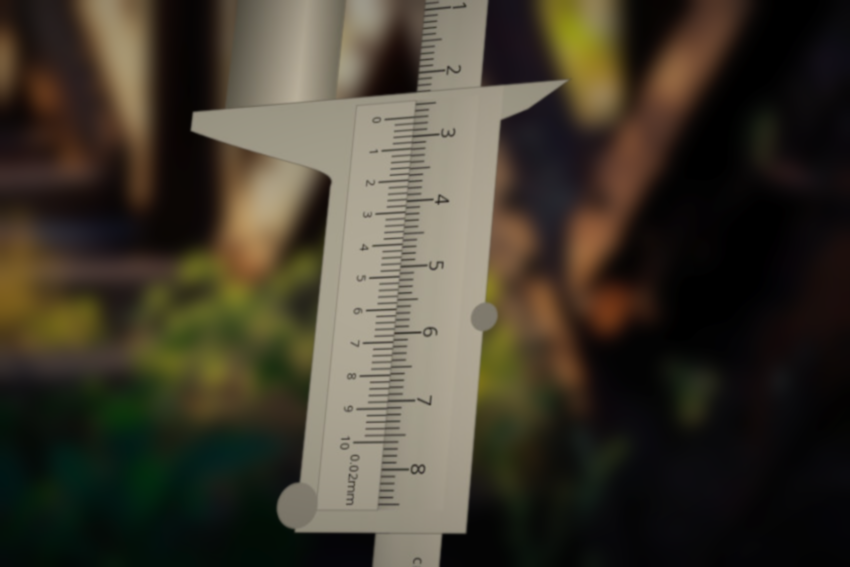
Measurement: 27.0 mm
